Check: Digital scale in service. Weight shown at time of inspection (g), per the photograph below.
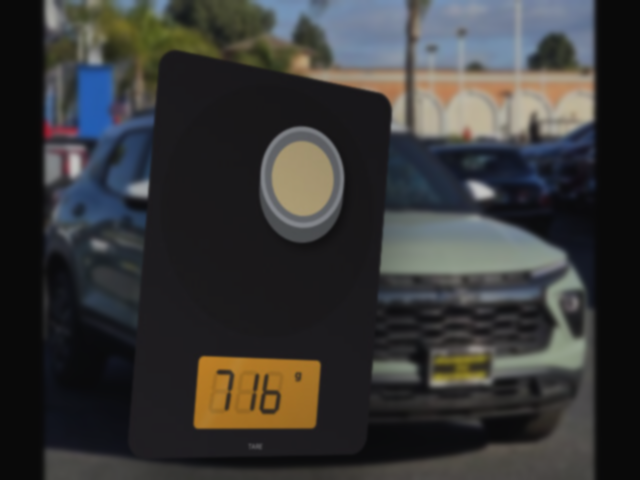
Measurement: 716 g
